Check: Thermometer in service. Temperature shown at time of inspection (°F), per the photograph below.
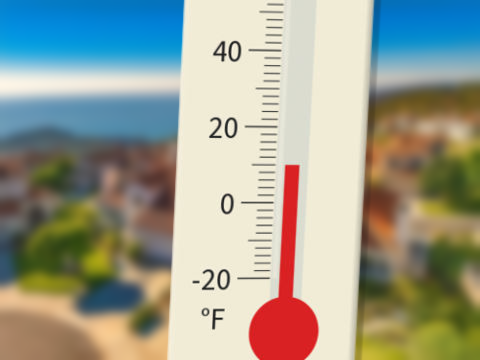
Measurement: 10 °F
